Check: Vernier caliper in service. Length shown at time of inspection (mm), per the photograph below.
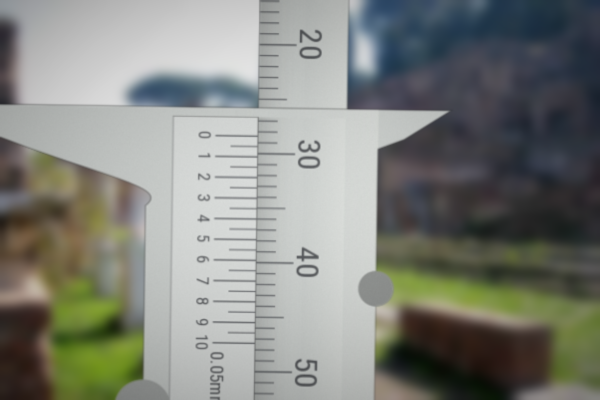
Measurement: 28.4 mm
